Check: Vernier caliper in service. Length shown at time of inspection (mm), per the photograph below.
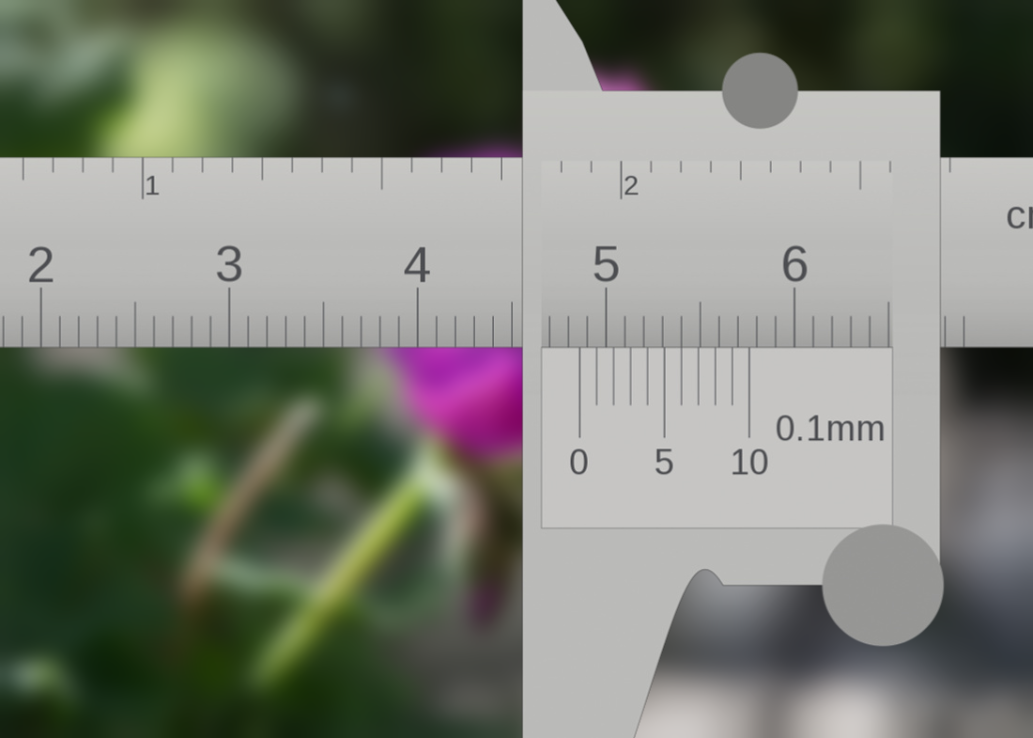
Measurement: 48.6 mm
